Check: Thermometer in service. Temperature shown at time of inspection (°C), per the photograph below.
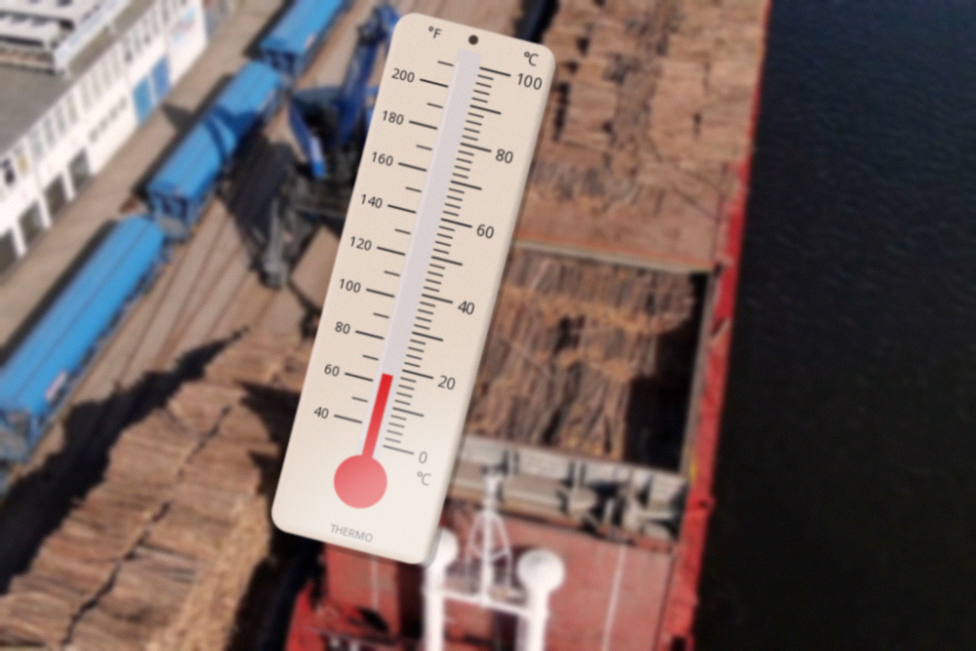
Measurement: 18 °C
